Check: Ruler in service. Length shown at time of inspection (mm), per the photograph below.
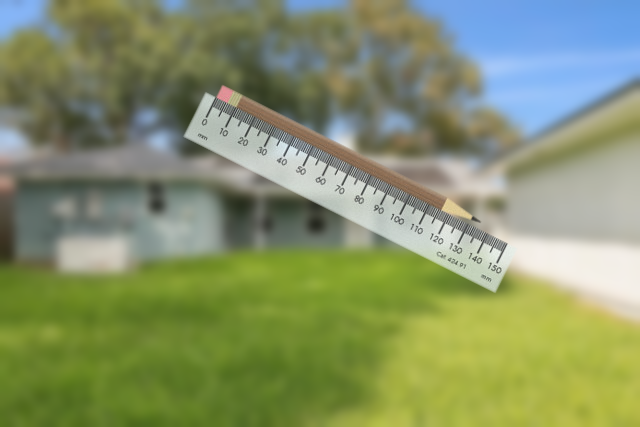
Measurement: 135 mm
